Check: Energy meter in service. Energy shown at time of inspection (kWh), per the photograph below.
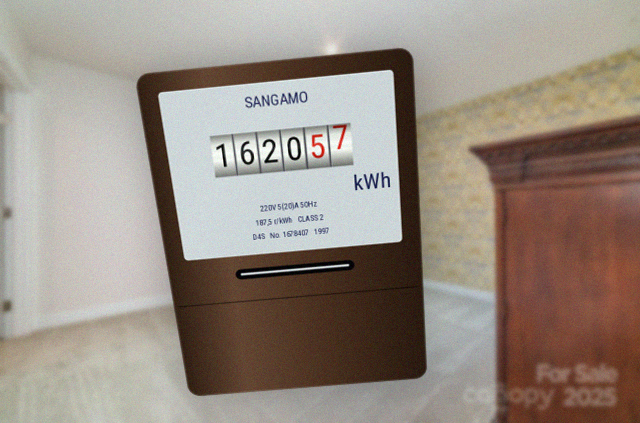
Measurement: 1620.57 kWh
